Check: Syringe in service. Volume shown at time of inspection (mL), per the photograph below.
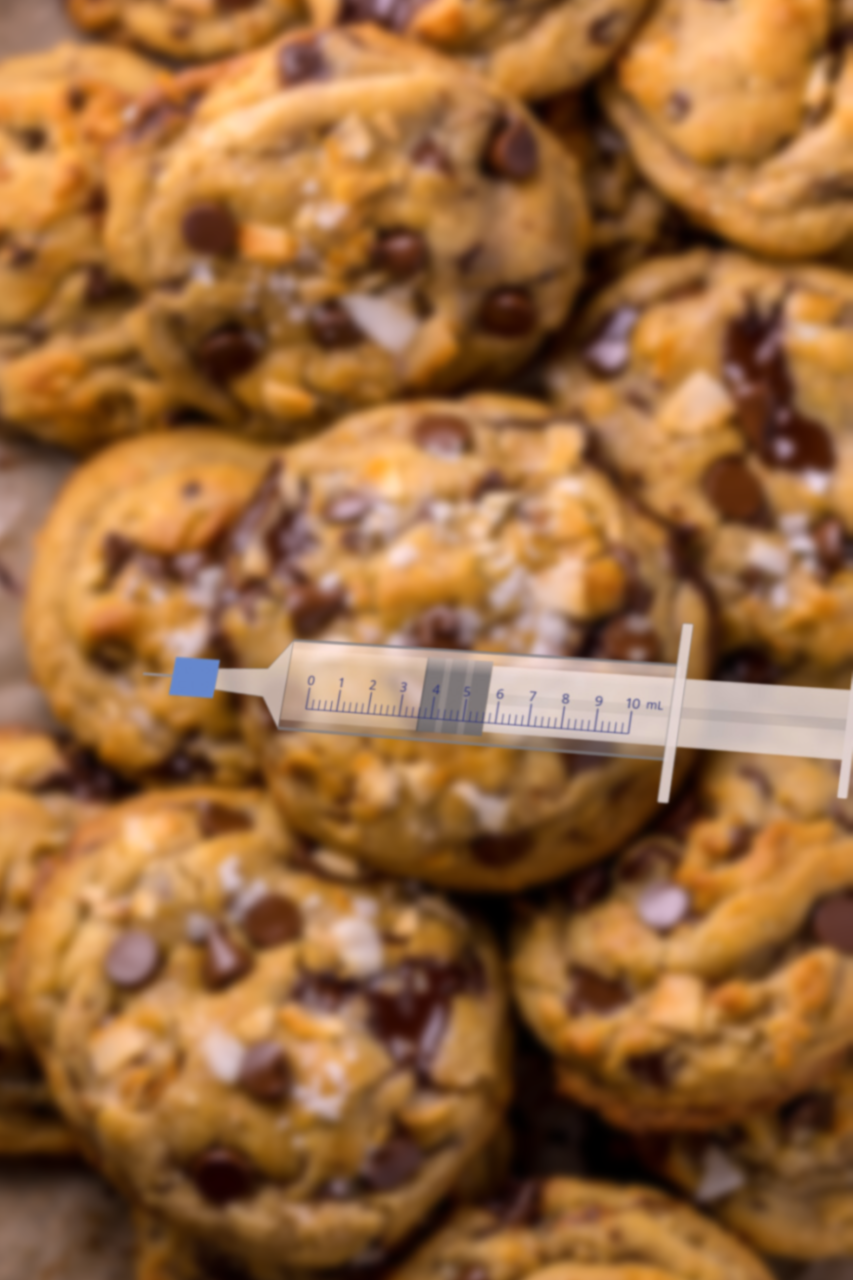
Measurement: 3.6 mL
